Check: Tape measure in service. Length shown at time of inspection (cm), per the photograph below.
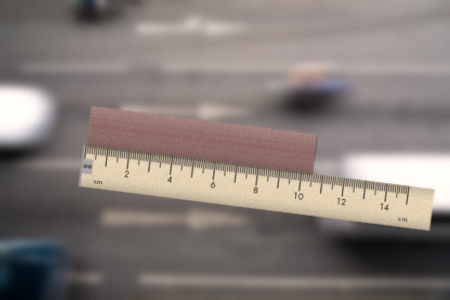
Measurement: 10.5 cm
